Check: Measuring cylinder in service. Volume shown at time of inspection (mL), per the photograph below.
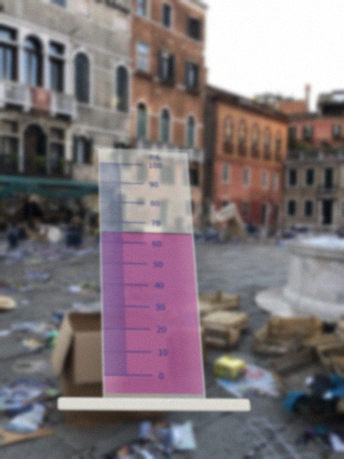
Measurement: 65 mL
